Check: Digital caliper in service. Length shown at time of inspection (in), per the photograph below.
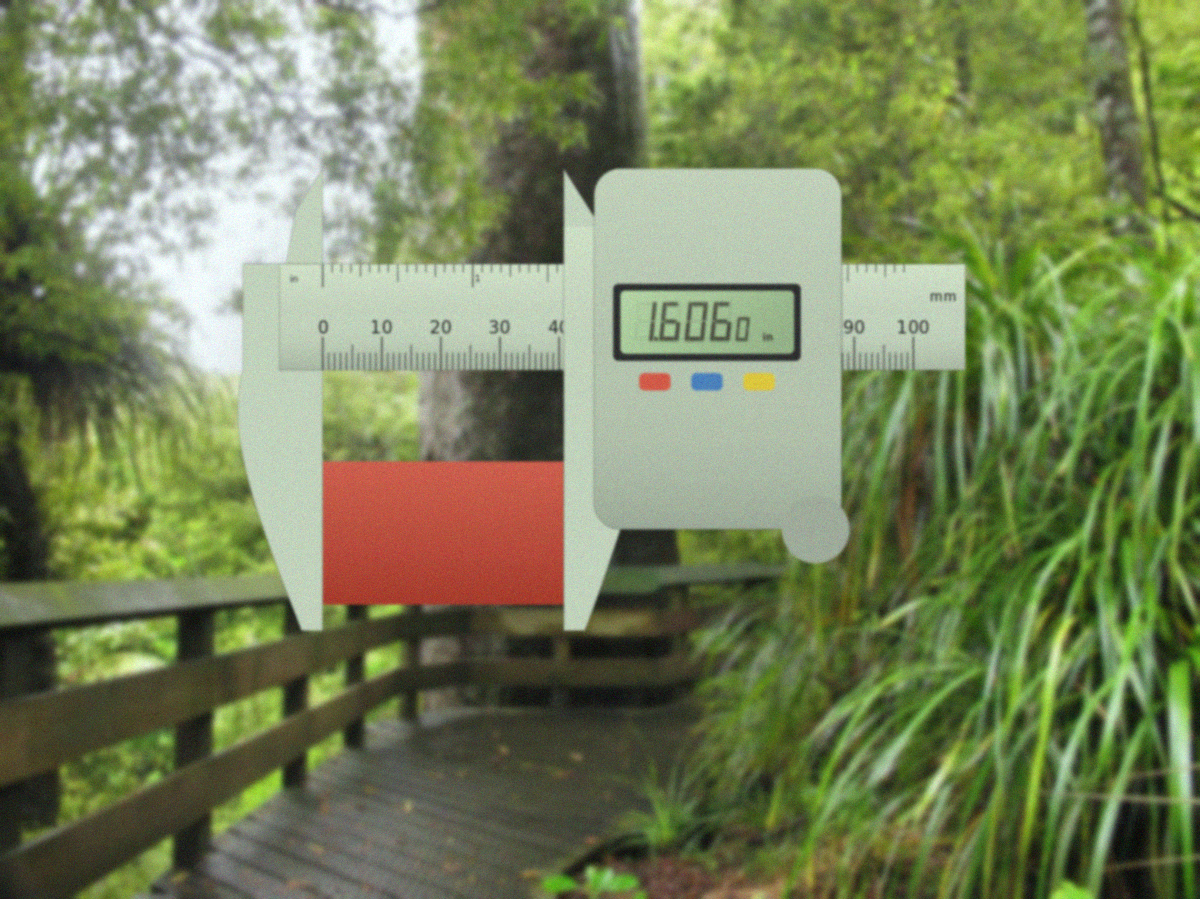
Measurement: 1.6060 in
